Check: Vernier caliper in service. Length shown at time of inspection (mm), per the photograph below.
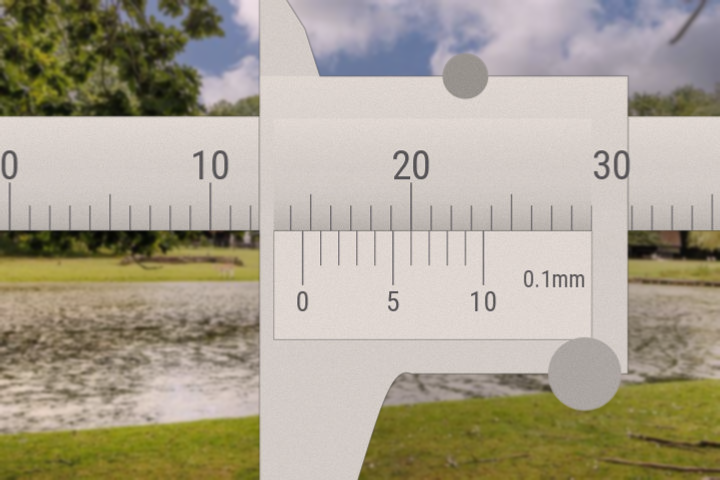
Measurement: 14.6 mm
